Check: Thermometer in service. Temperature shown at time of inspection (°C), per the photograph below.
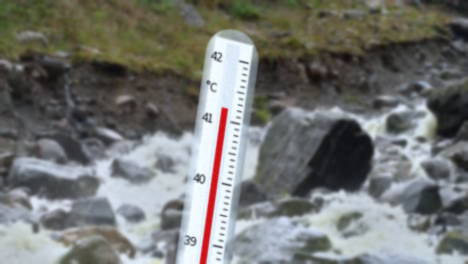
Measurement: 41.2 °C
